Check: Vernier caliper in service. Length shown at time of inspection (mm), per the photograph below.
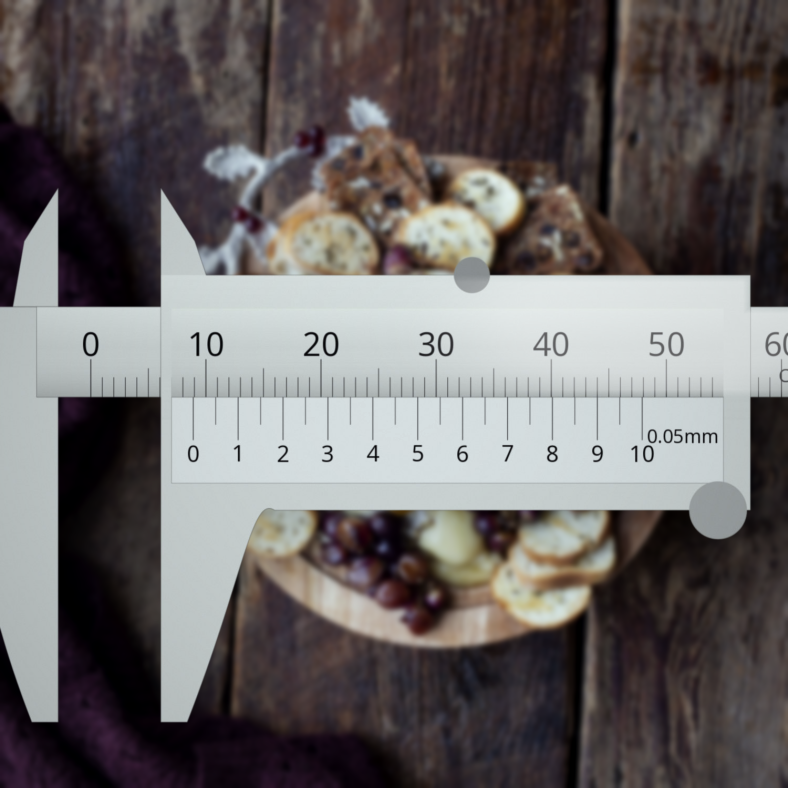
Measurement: 8.9 mm
